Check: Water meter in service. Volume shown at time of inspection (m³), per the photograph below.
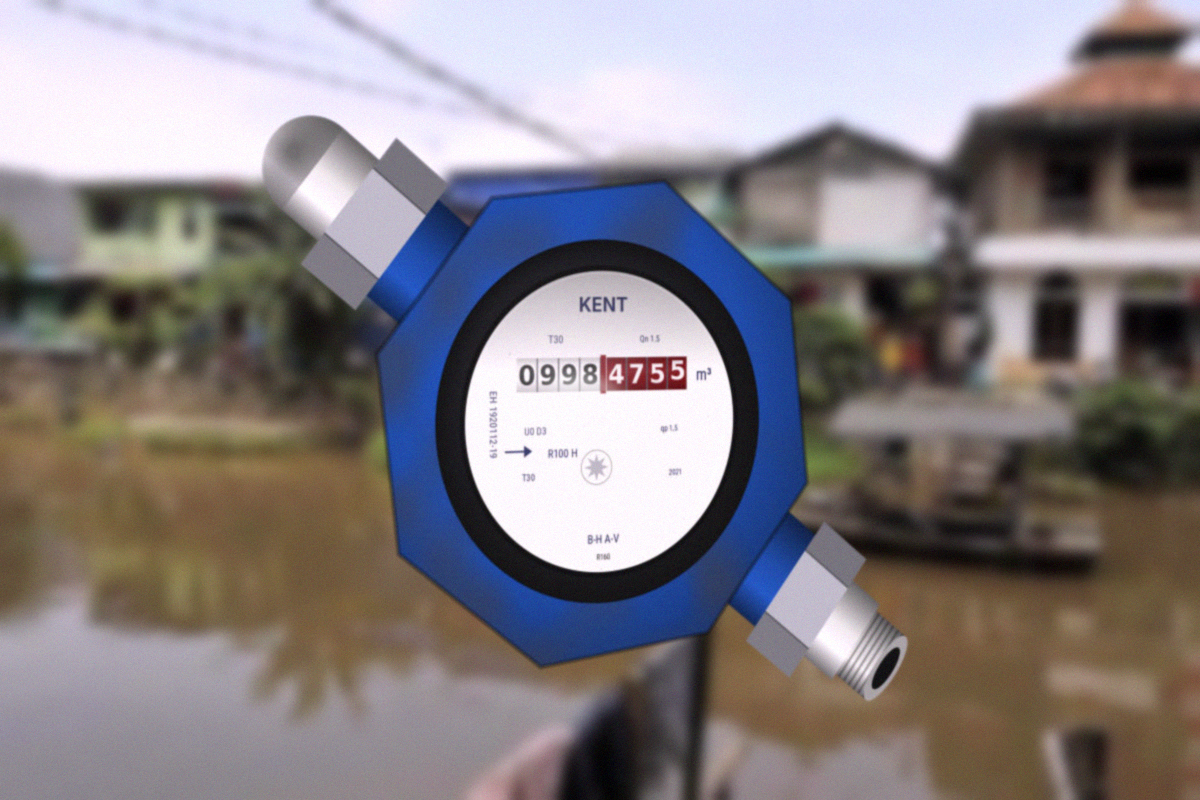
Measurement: 998.4755 m³
